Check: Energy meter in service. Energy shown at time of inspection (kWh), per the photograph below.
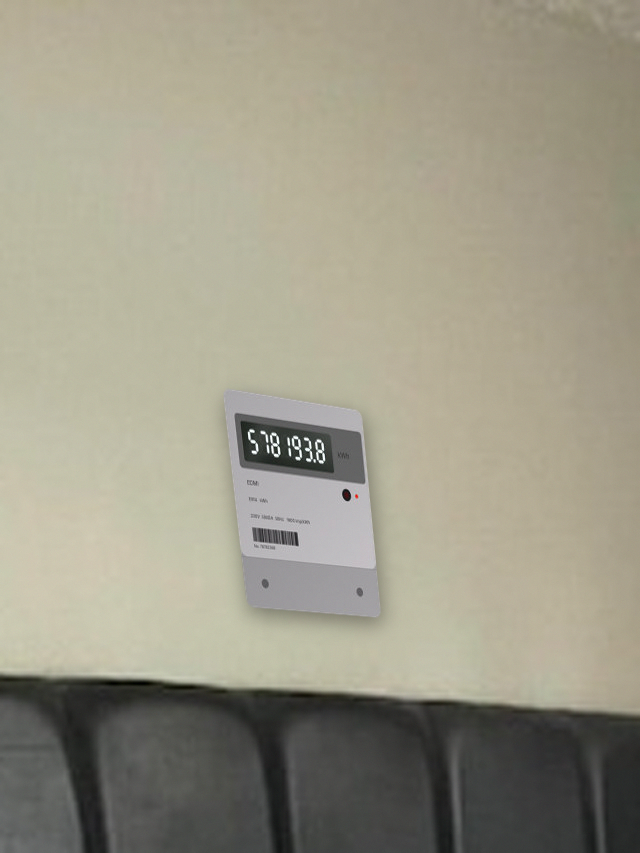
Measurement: 578193.8 kWh
